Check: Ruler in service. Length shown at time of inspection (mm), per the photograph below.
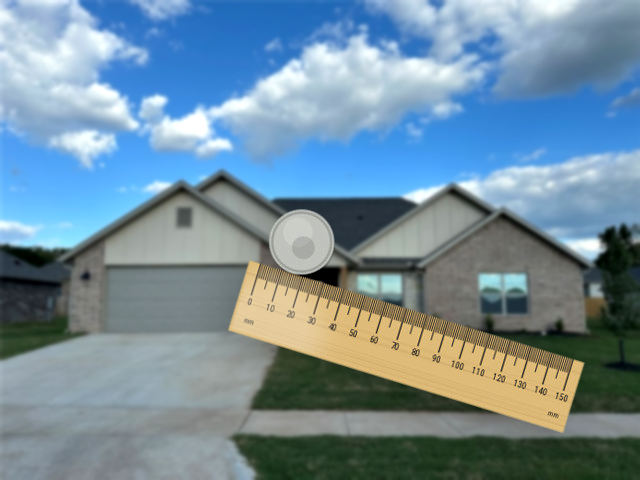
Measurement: 30 mm
